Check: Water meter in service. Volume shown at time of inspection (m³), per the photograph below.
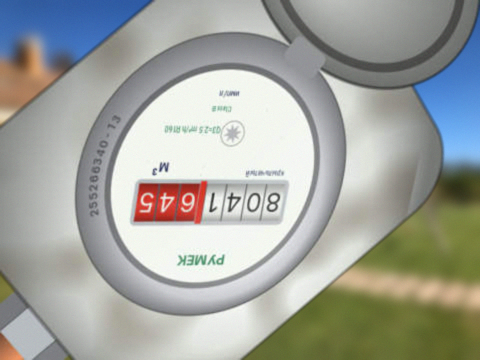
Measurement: 8041.645 m³
